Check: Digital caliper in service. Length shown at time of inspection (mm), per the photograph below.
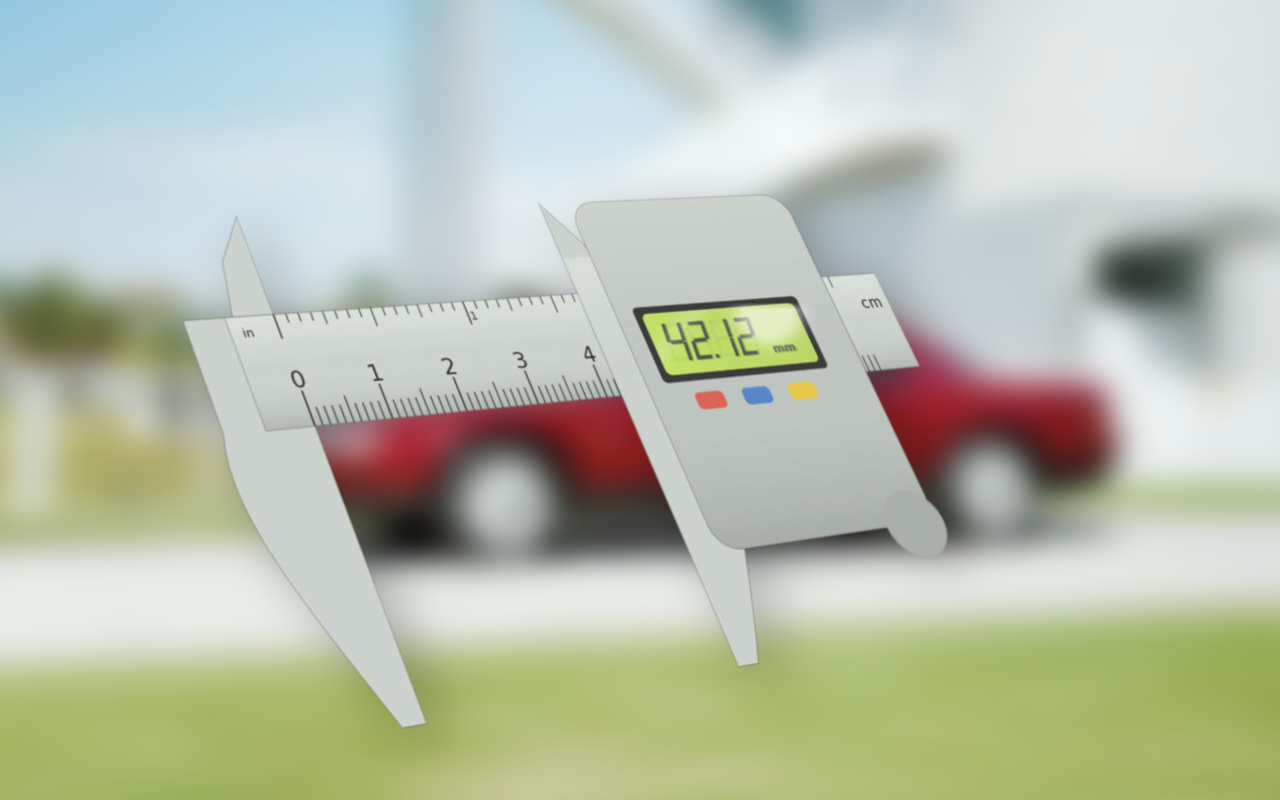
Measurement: 42.12 mm
